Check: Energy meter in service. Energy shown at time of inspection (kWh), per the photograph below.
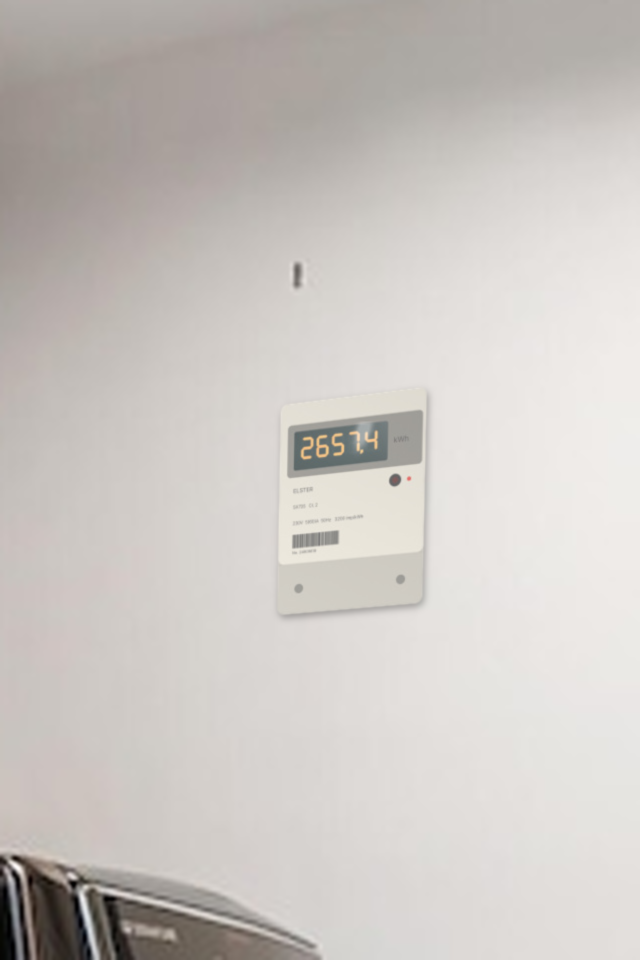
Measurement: 2657.4 kWh
